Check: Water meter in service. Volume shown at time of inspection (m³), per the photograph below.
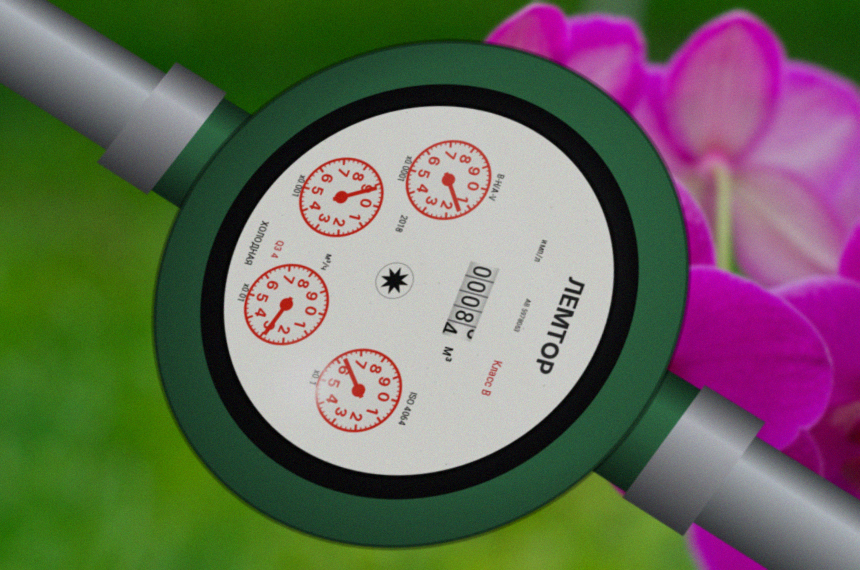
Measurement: 83.6291 m³
